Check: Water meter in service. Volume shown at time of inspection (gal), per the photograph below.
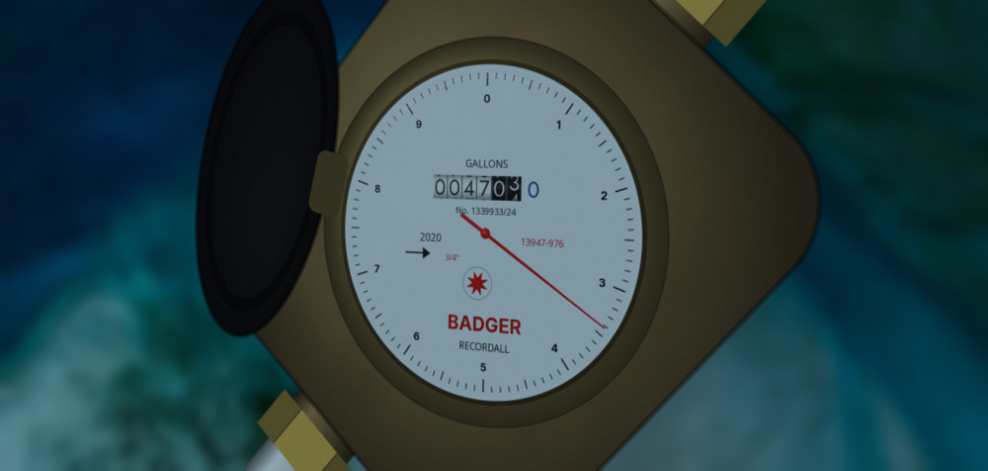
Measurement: 47033.4 gal
